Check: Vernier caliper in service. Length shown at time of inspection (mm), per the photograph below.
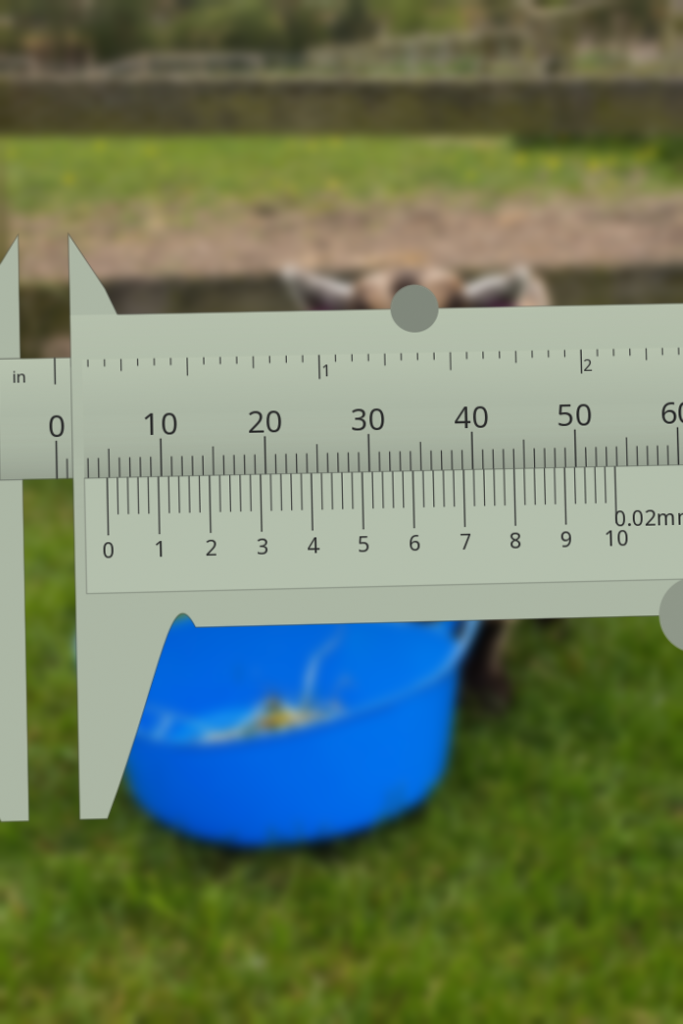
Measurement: 4.8 mm
